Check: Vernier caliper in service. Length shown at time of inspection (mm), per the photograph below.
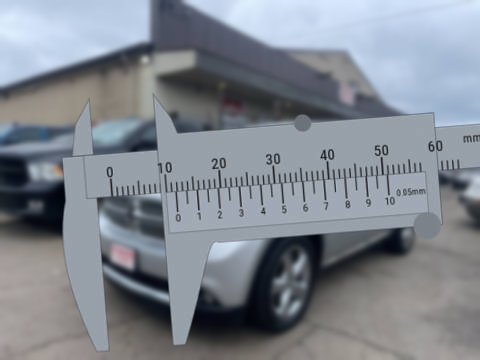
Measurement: 11.8 mm
